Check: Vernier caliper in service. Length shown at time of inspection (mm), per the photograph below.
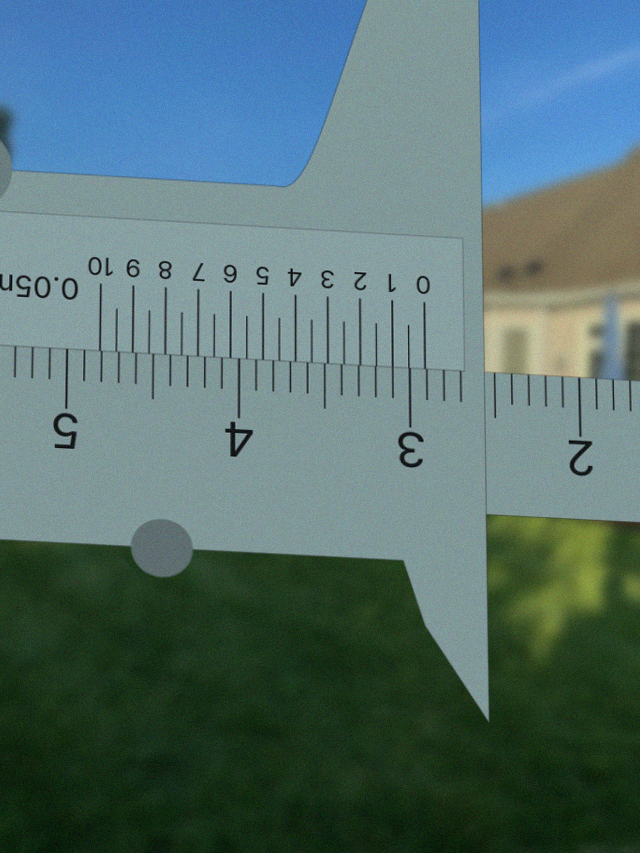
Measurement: 29.1 mm
